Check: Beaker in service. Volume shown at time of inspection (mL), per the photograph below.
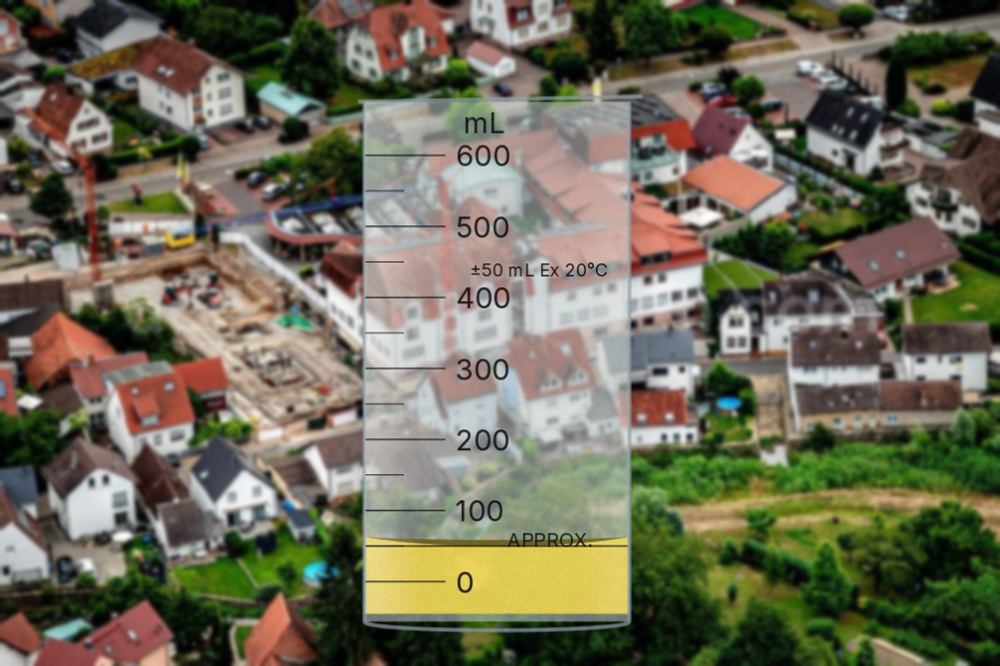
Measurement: 50 mL
